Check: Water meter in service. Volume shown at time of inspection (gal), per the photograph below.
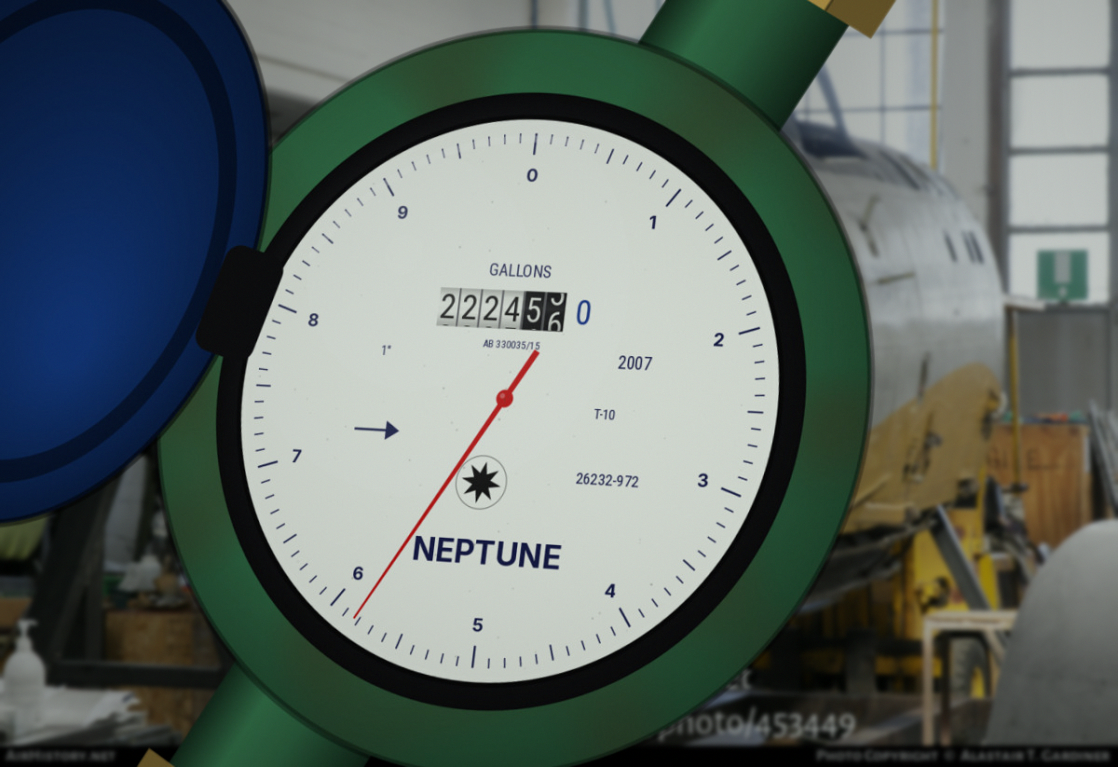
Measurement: 2224555.8 gal
